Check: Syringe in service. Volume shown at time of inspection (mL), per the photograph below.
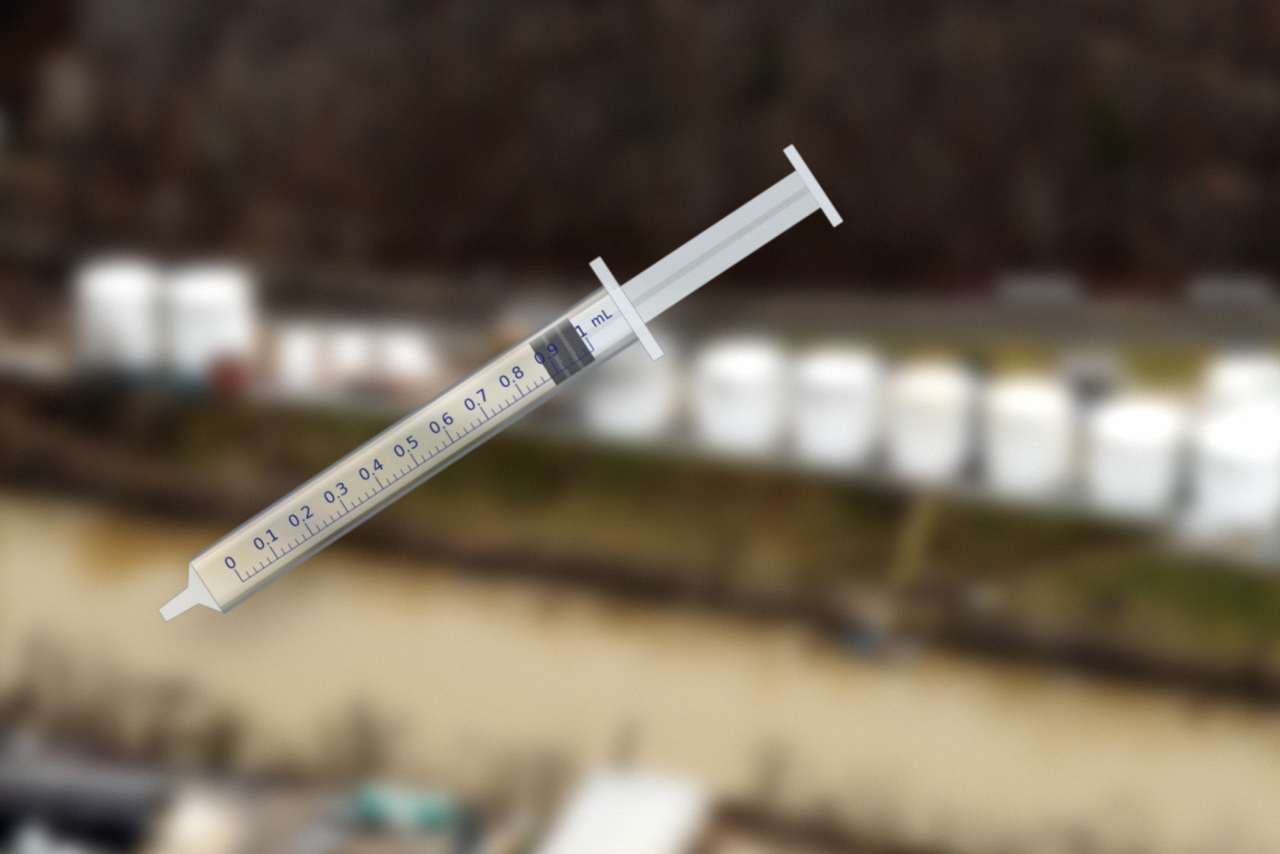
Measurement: 0.88 mL
